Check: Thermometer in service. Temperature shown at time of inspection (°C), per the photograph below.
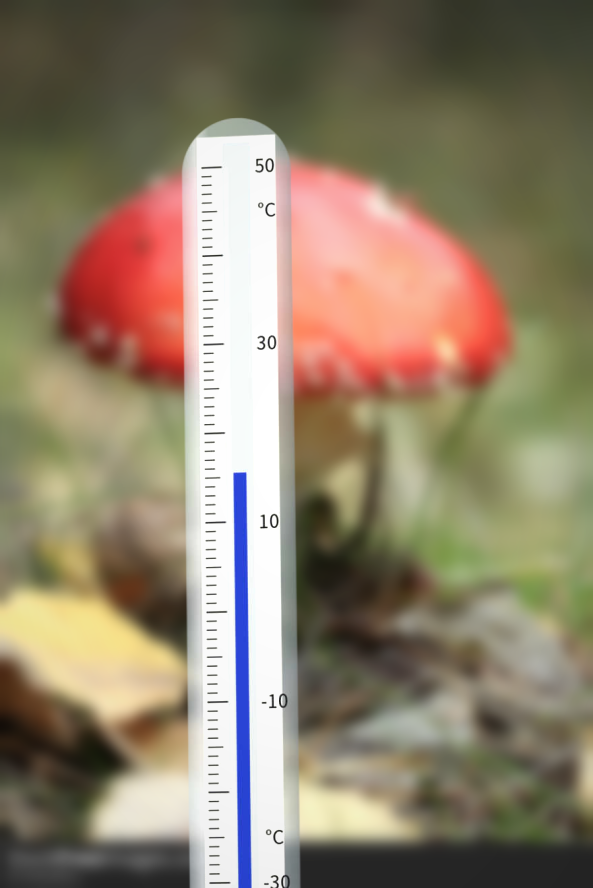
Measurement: 15.5 °C
